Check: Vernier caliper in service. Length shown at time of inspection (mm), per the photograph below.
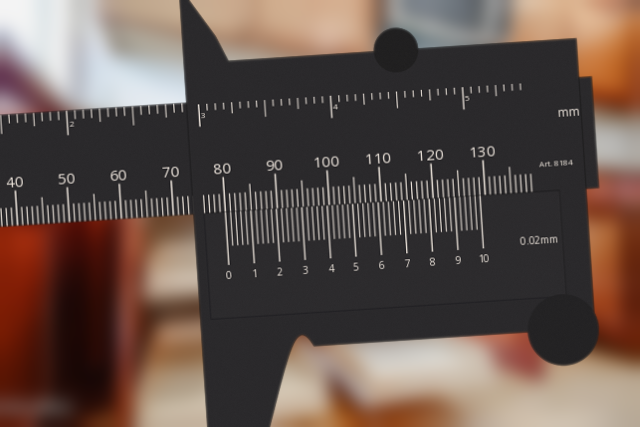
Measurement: 80.0 mm
